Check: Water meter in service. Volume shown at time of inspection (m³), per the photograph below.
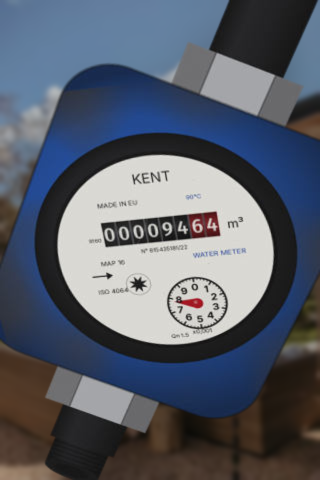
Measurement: 94.647 m³
